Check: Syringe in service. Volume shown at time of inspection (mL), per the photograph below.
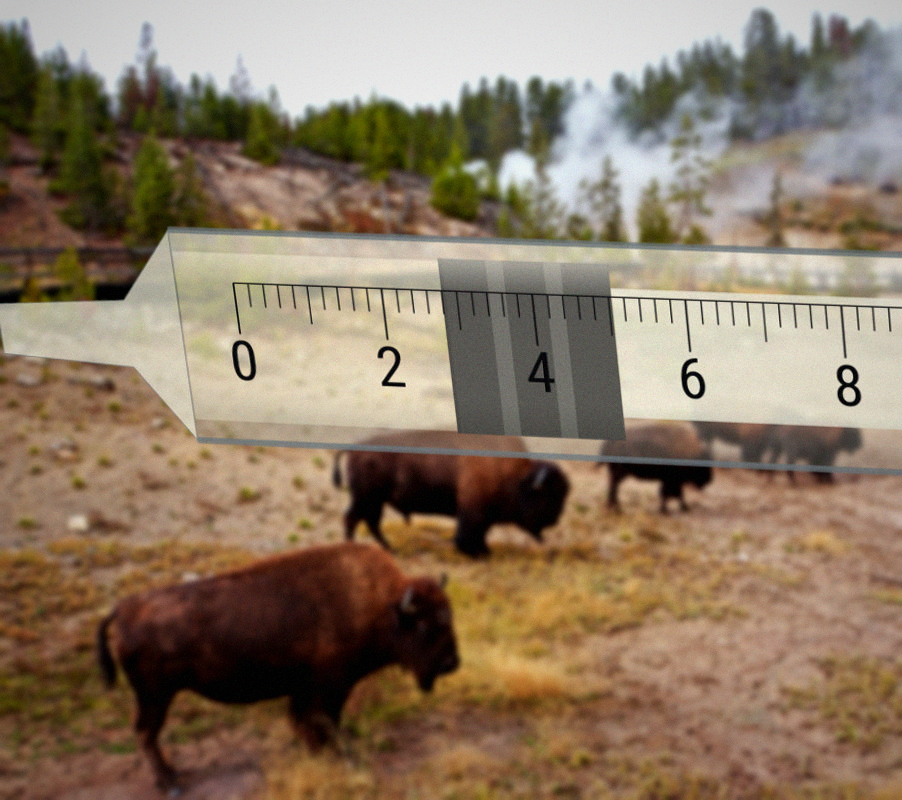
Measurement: 2.8 mL
